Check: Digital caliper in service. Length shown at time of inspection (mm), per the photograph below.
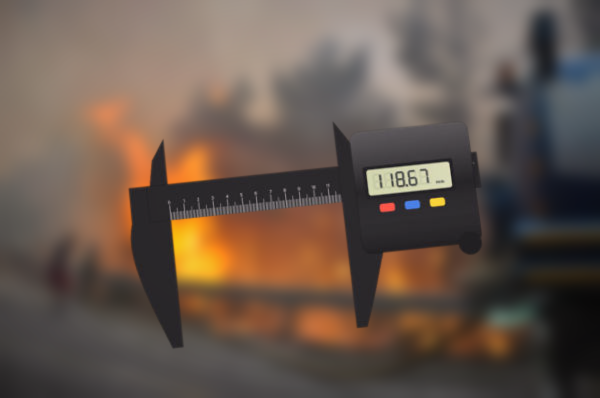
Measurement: 118.67 mm
